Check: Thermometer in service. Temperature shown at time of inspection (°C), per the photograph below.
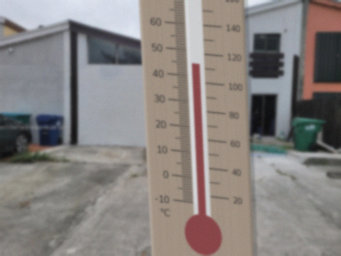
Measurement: 45 °C
